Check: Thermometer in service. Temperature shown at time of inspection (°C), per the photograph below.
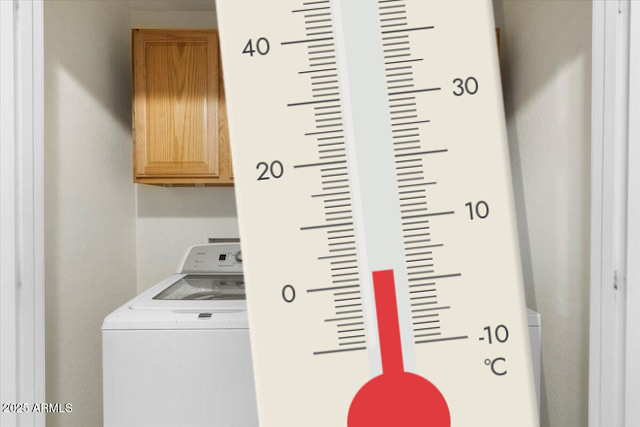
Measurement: 2 °C
